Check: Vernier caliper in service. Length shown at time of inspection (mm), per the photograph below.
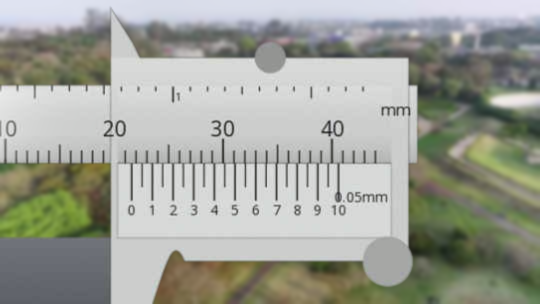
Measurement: 21.6 mm
